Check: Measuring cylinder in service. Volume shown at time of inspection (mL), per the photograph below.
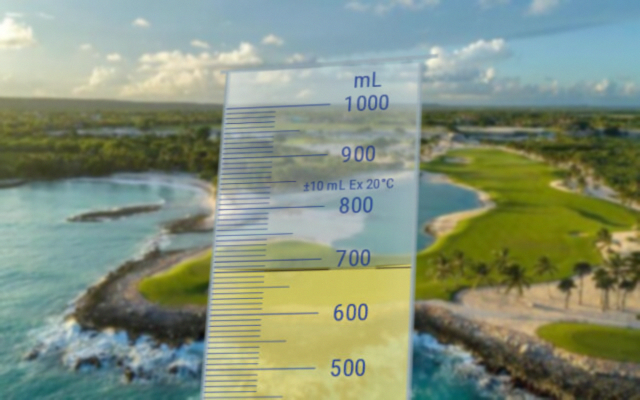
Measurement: 680 mL
